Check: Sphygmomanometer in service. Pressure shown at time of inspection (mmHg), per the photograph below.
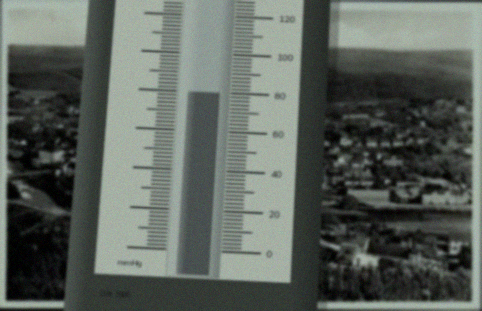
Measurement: 80 mmHg
